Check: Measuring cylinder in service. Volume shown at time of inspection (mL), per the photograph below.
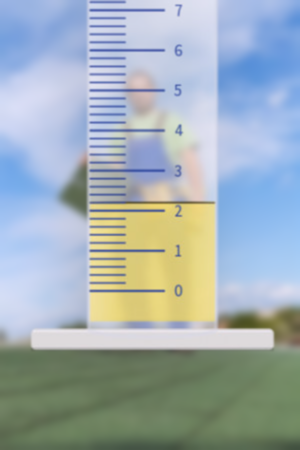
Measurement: 2.2 mL
